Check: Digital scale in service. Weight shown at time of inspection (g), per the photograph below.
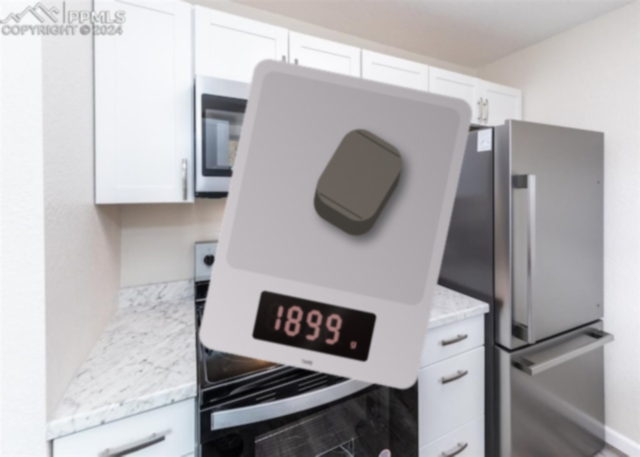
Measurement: 1899 g
